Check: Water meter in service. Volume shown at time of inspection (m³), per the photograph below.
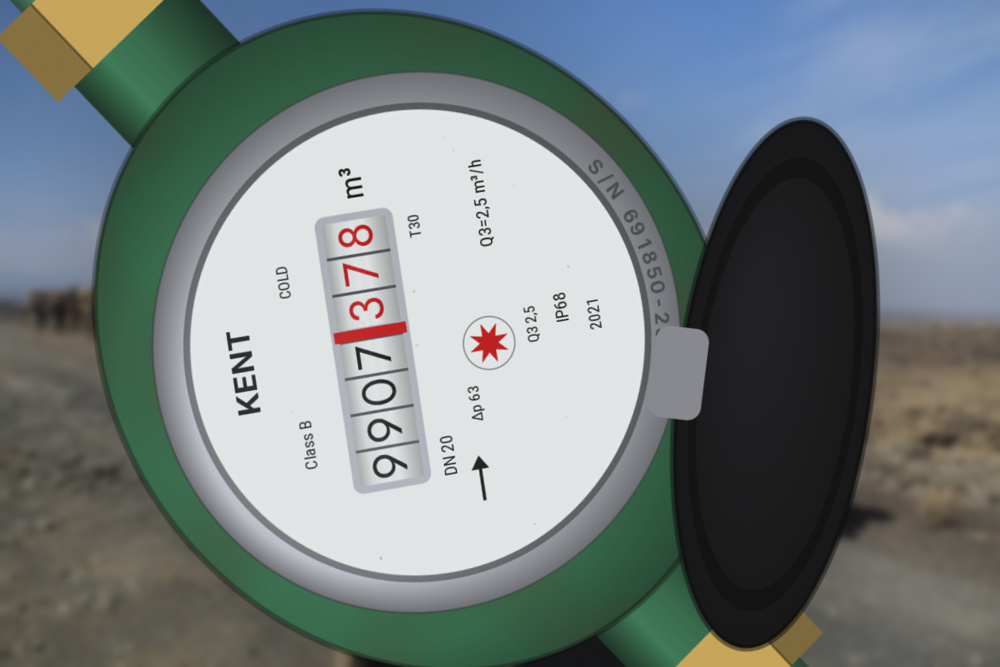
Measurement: 9907.378 m³
